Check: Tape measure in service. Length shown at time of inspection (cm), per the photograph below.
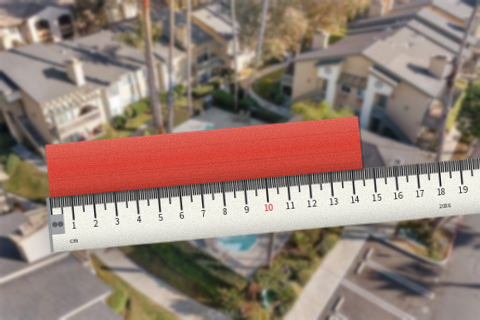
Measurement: 14.5 cm
